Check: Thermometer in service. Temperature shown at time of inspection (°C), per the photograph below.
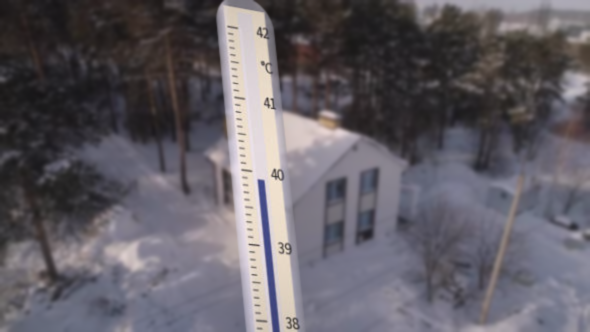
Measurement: 39.9 °C
